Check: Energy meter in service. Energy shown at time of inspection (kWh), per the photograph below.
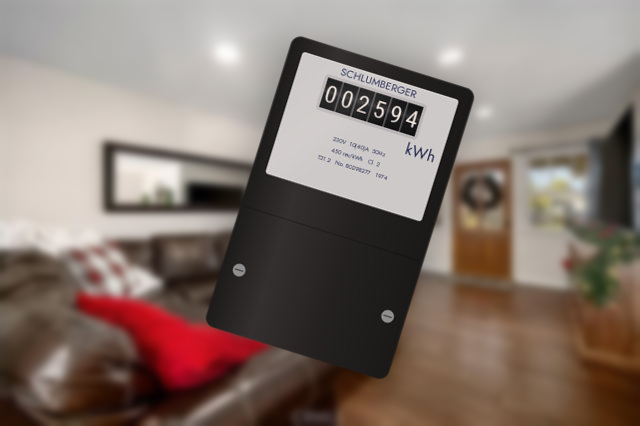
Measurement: 2594 kWh
